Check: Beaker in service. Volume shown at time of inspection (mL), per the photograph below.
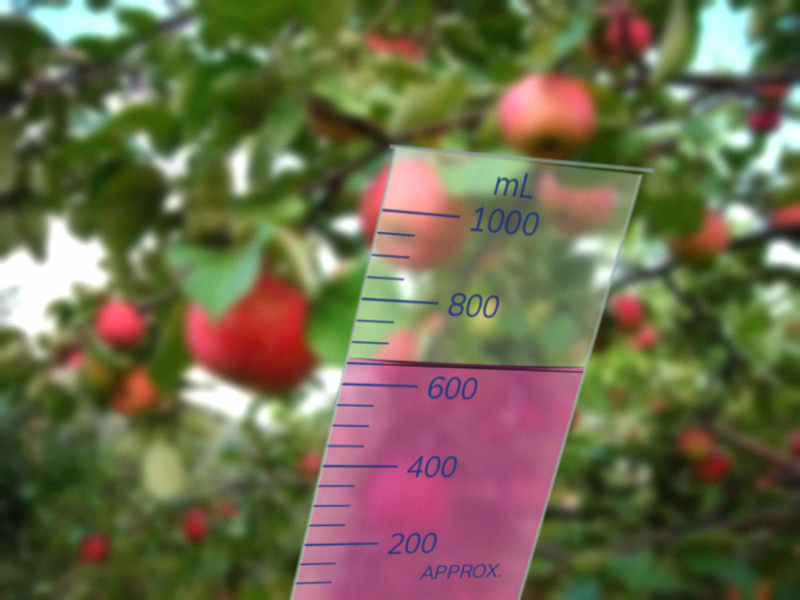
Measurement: 650 mL
